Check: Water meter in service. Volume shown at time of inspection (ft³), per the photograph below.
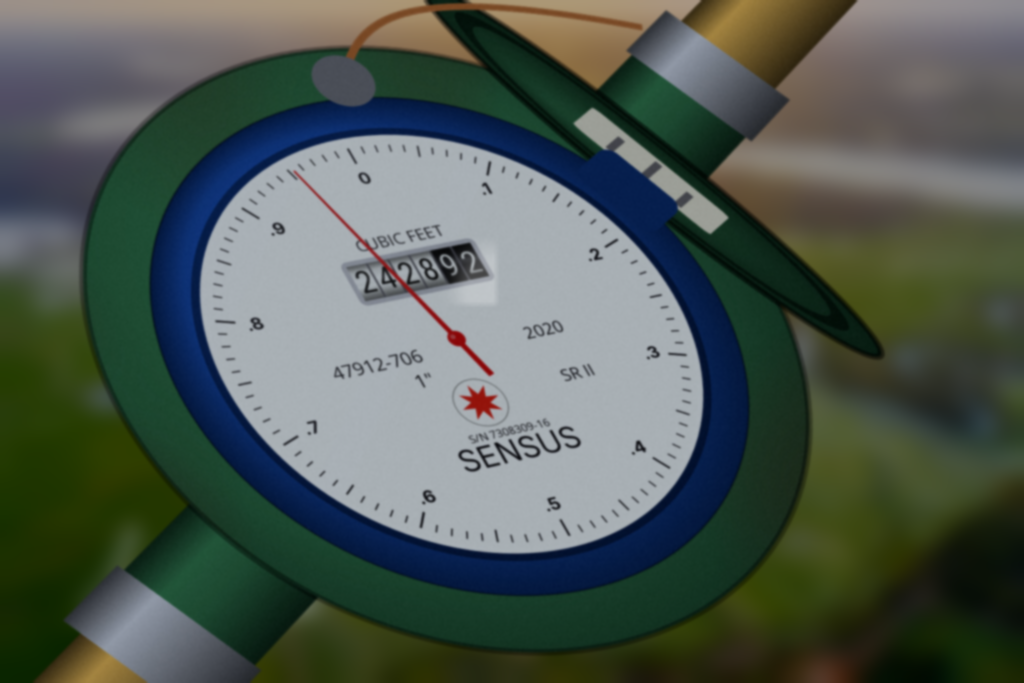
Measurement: 242891.95 ft³
